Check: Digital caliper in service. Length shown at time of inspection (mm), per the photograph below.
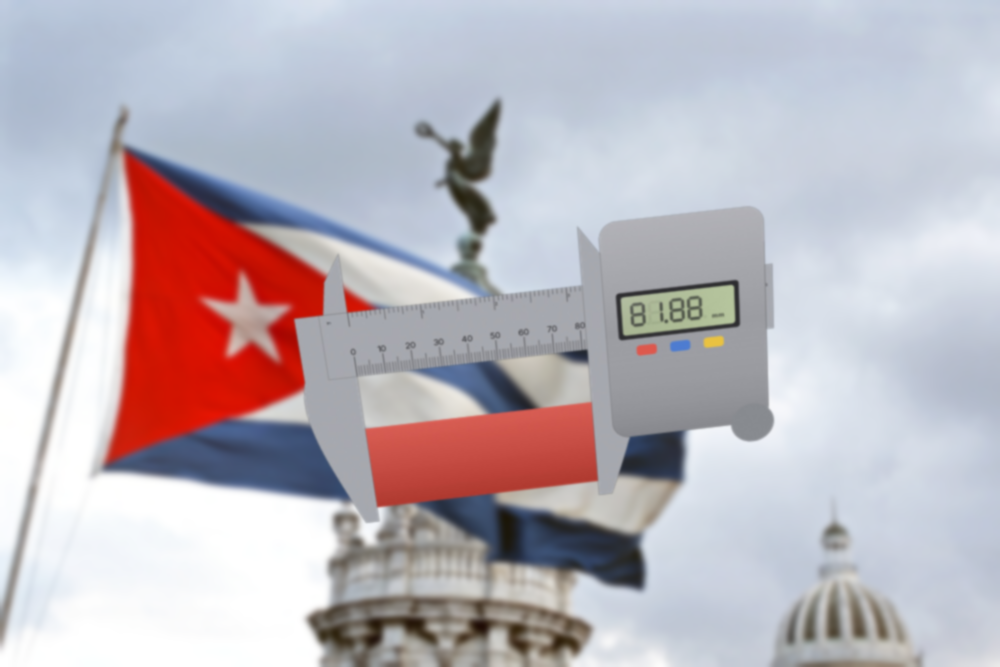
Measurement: 81.88 mm
